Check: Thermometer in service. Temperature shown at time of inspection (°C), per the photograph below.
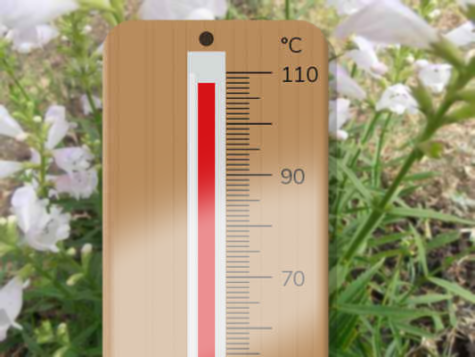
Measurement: 108 °C
